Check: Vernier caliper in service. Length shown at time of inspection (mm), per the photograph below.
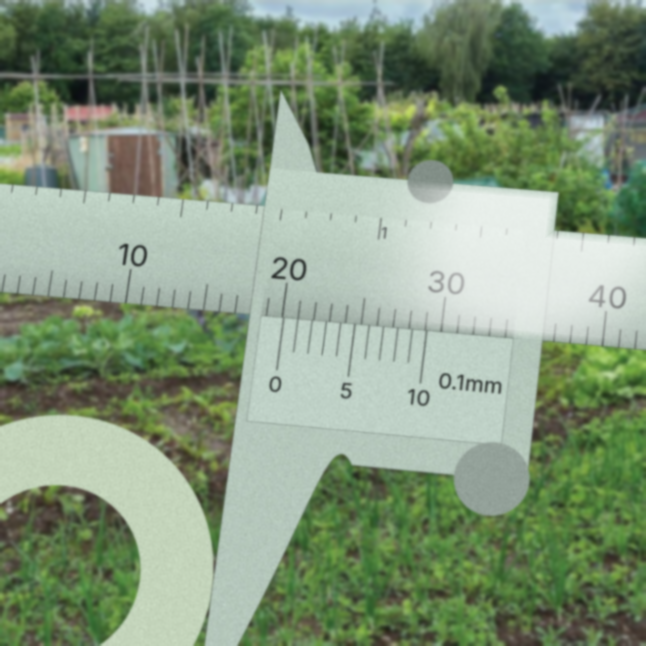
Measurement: 20.1 mm
